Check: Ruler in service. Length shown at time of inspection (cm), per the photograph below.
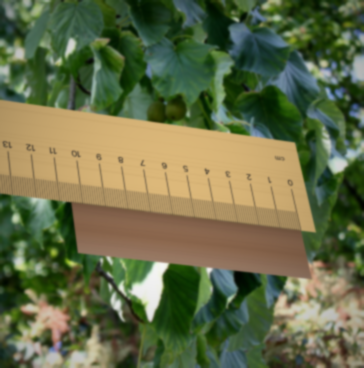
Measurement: 10.5 cm
